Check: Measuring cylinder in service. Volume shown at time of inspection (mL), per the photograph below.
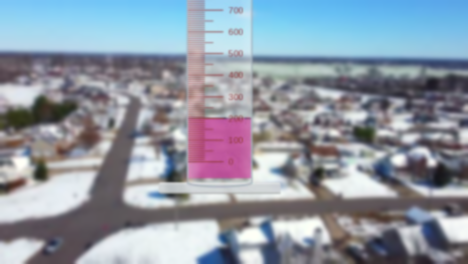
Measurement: 200 mL
